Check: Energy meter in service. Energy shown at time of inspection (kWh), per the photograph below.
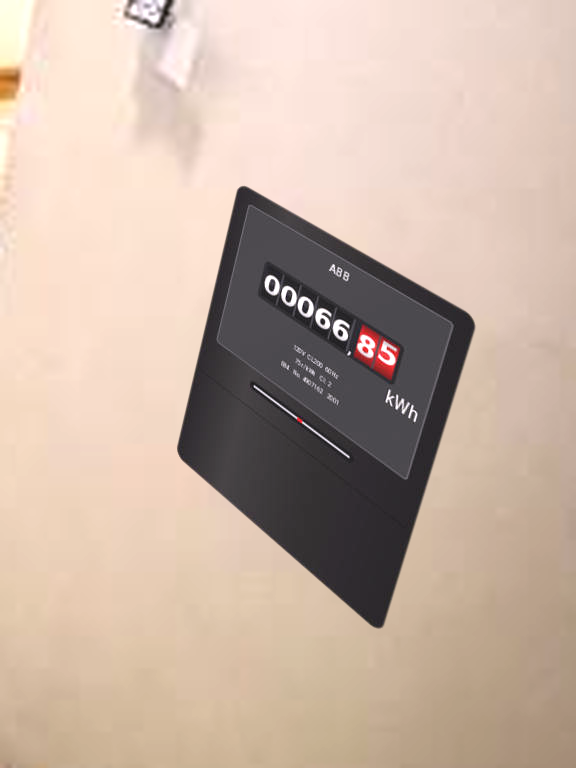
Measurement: 66.85 kWh
